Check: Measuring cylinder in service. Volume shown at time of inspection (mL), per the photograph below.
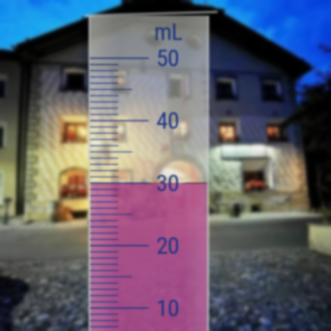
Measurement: 30 mL
